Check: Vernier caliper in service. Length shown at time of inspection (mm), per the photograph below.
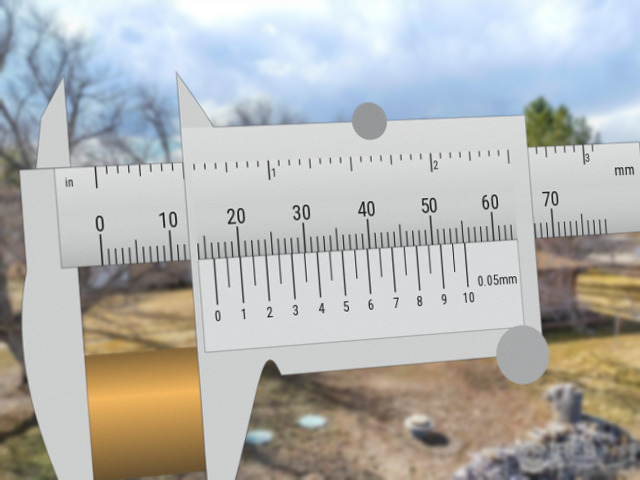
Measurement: 16.2 mm
